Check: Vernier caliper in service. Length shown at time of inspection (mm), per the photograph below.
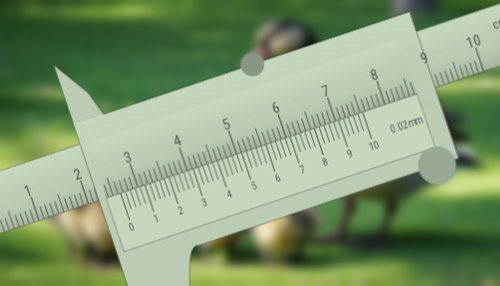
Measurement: 26.5 mm
